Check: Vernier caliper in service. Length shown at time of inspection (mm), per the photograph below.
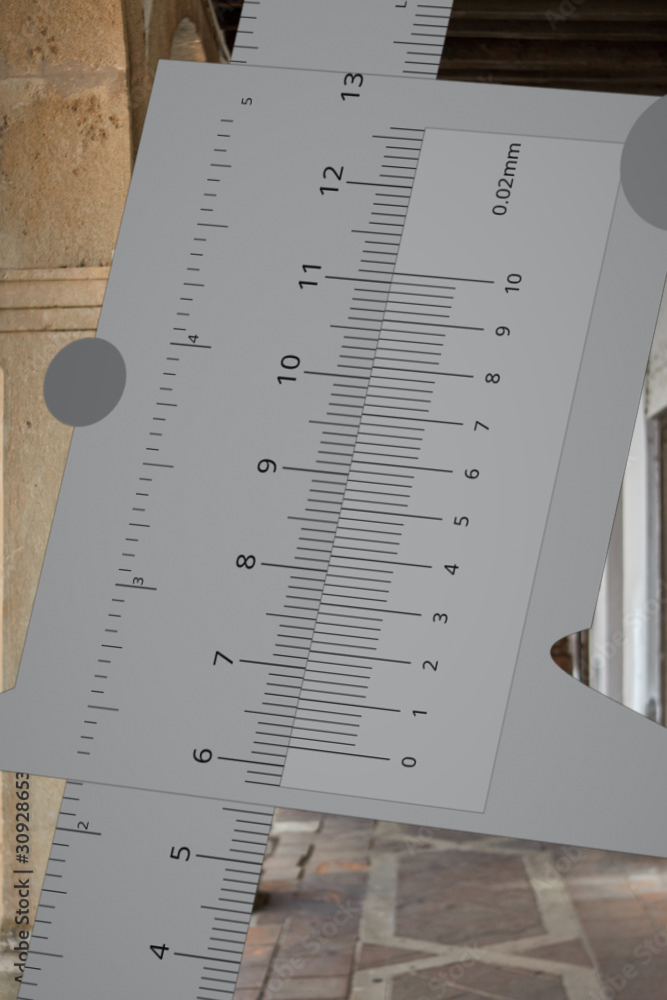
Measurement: 62.0 mm
